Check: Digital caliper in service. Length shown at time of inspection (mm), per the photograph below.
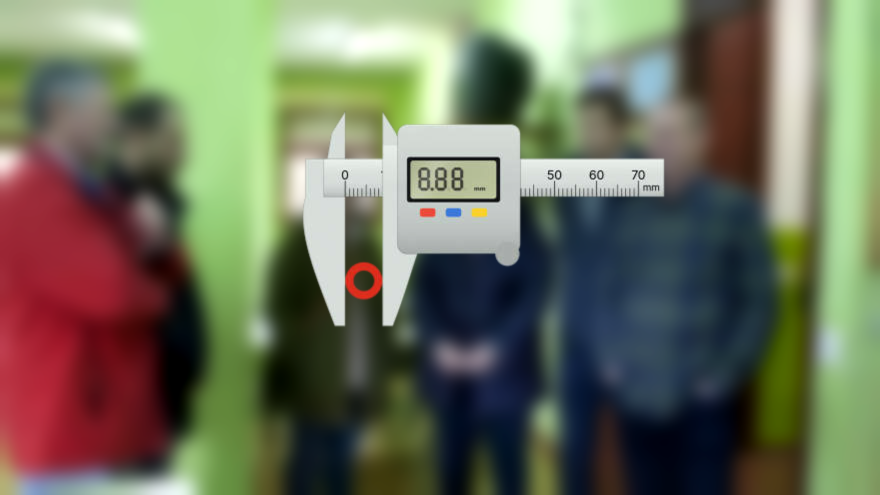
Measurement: 8.88 mm
